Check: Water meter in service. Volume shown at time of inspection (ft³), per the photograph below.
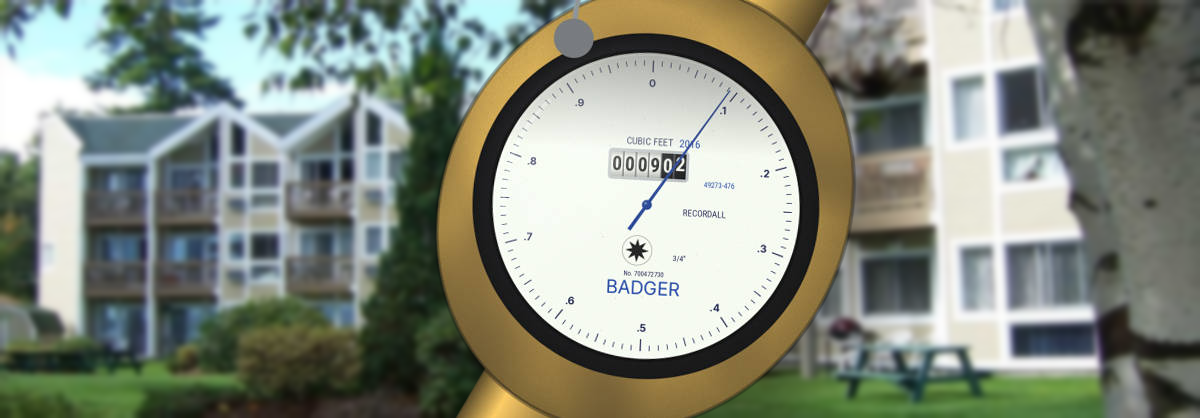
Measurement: 902.09 ft³
